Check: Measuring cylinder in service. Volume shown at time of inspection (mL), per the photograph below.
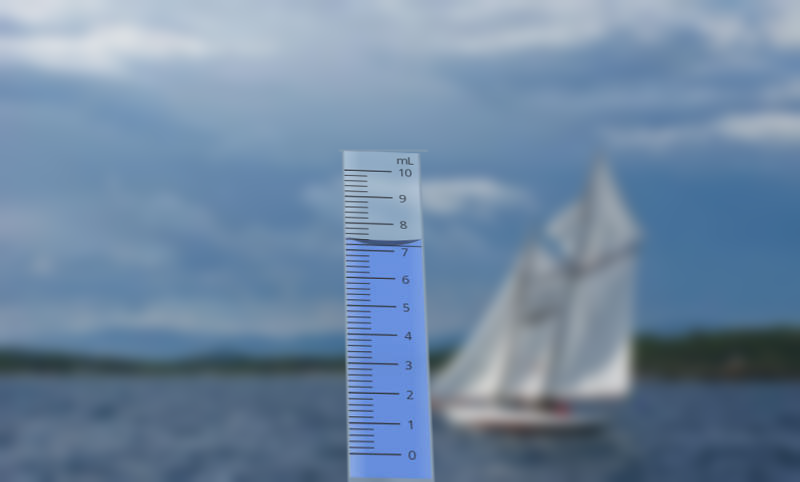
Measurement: 7.2 mL
